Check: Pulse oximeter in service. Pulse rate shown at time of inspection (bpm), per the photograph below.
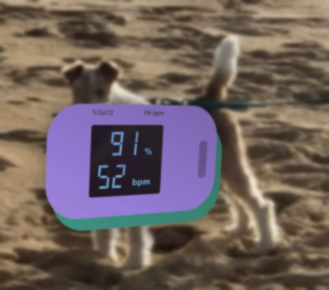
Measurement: 52 bpm
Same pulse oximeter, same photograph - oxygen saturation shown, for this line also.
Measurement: 91 %
